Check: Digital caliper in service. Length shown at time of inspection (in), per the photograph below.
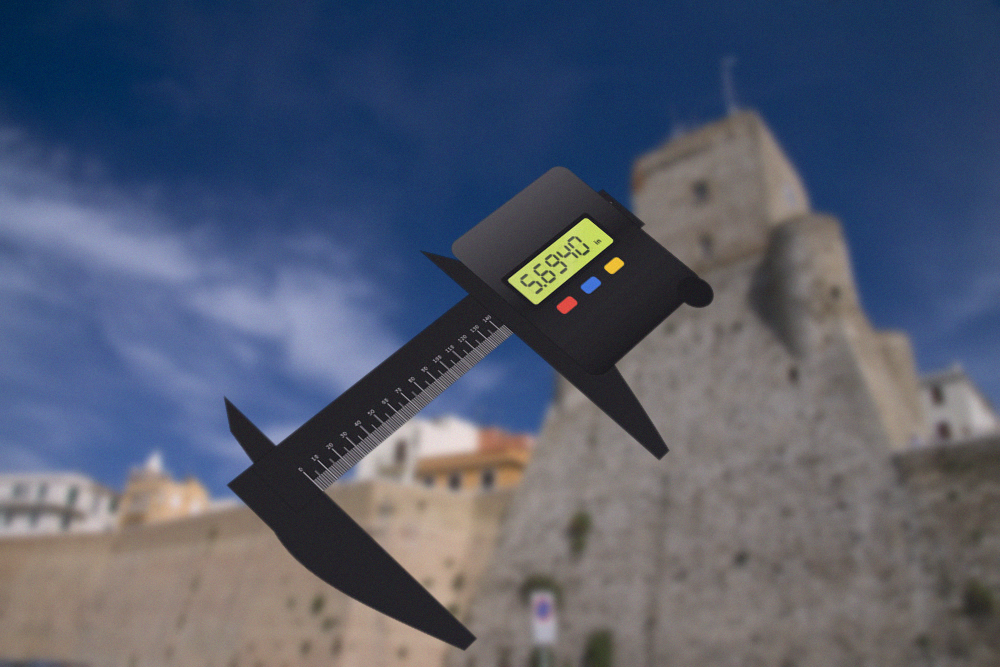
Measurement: 5.6940 in
